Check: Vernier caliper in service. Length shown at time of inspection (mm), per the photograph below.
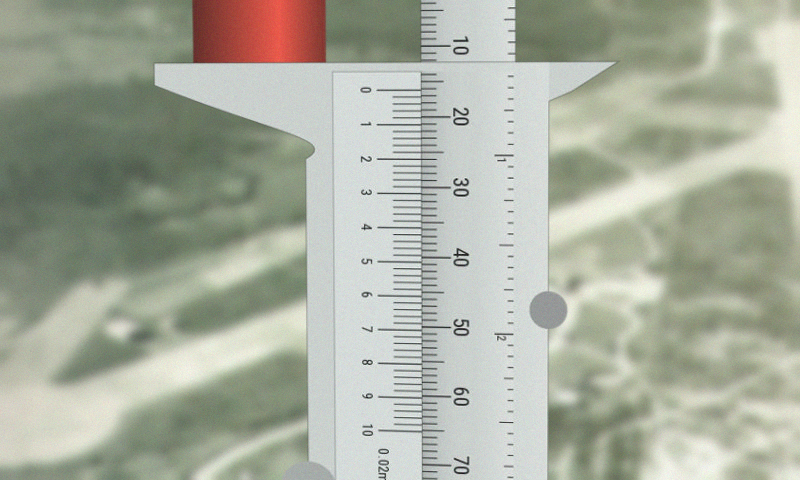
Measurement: 16.2 mm
